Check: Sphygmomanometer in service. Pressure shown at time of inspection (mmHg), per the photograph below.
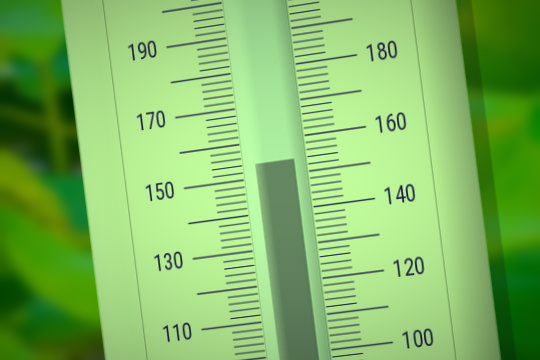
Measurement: 154 mmHg
